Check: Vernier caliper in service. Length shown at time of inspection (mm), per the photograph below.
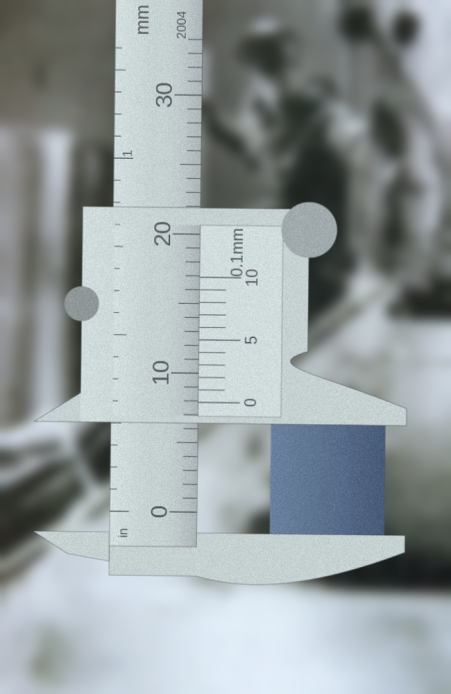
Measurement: 7.9 mm
